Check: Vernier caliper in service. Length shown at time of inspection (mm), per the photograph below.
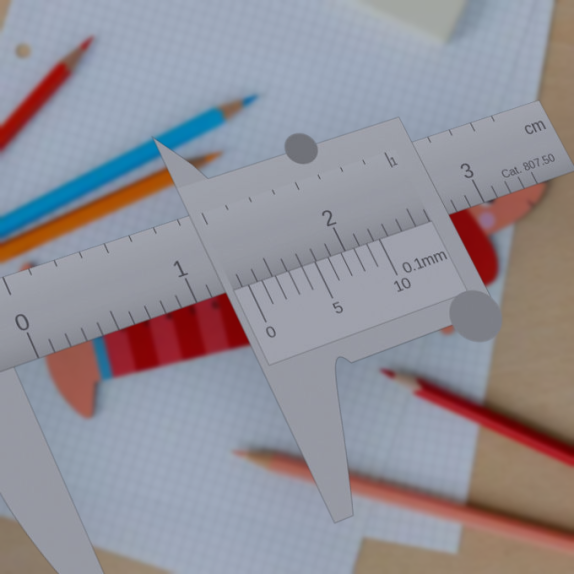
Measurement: 13.4 mm
